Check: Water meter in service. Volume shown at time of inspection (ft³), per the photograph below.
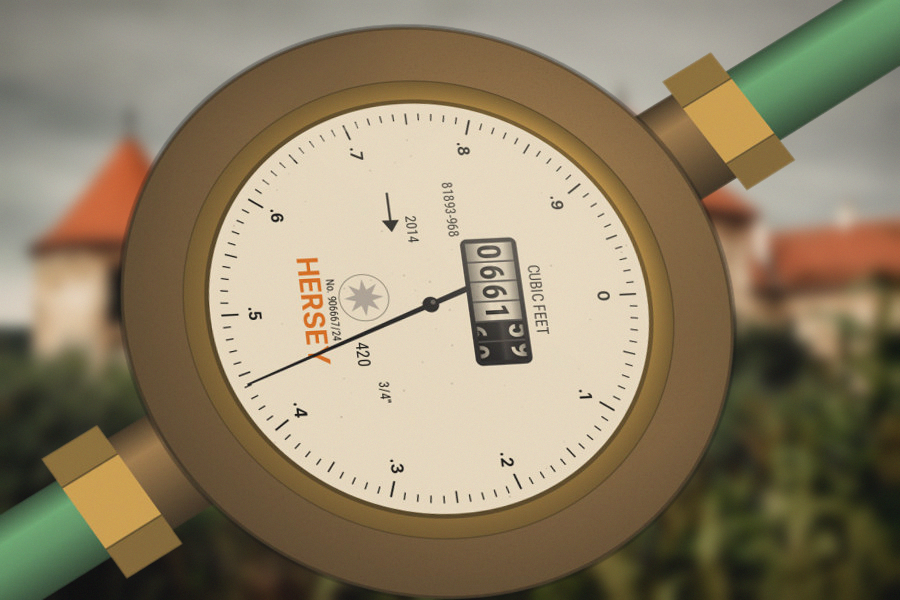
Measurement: 66159.44 ft³
